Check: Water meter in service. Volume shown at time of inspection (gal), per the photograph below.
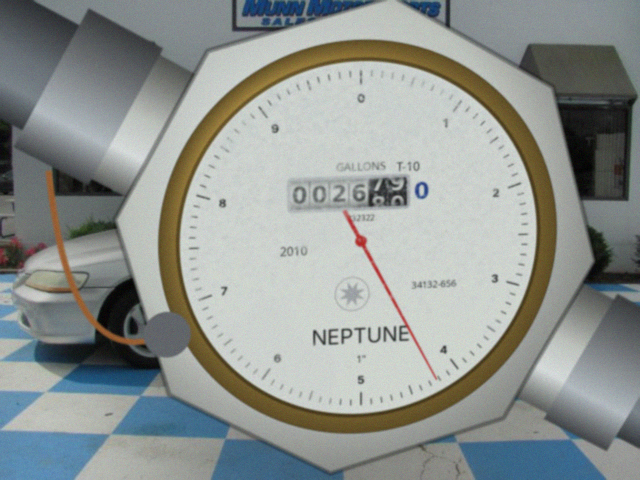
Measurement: 26794.2 gal
